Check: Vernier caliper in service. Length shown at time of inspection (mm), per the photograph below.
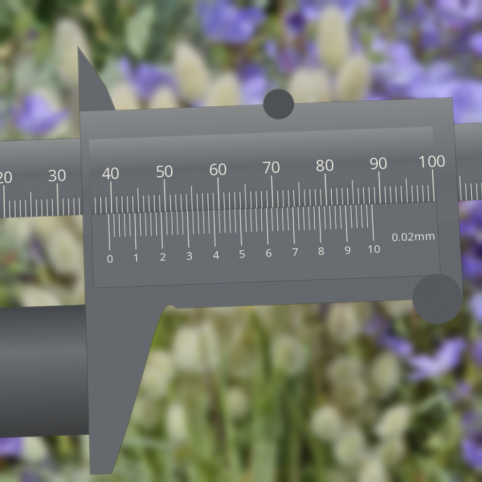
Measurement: 39.4 mm
